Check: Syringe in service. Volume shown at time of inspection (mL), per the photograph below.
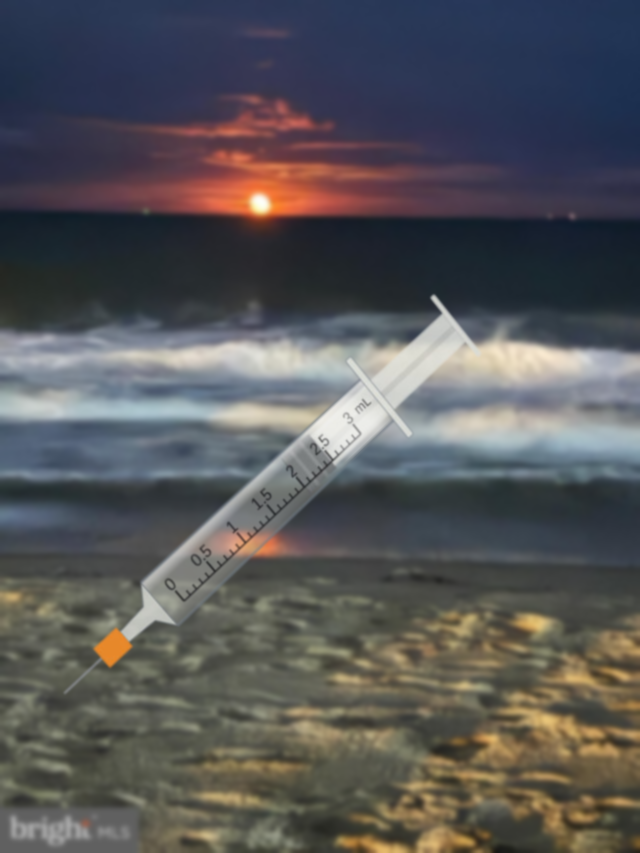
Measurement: 2 mL
